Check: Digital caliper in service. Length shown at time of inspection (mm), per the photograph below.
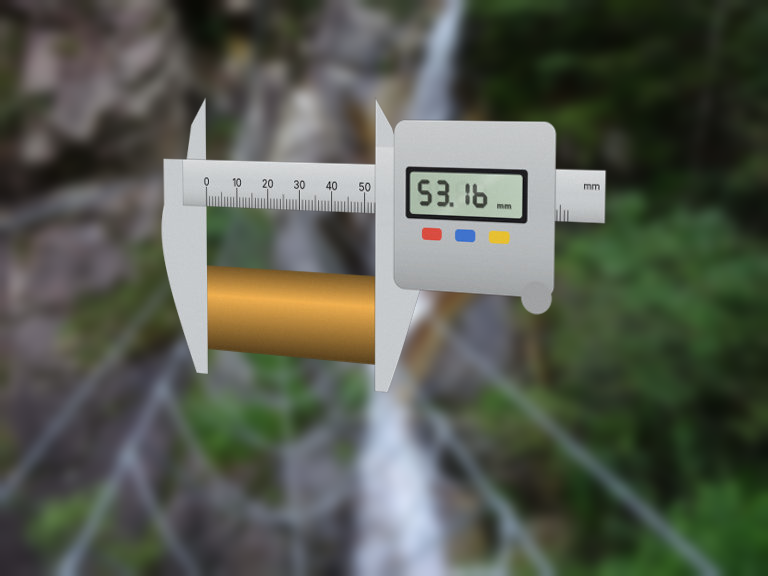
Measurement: 53.16 mm
